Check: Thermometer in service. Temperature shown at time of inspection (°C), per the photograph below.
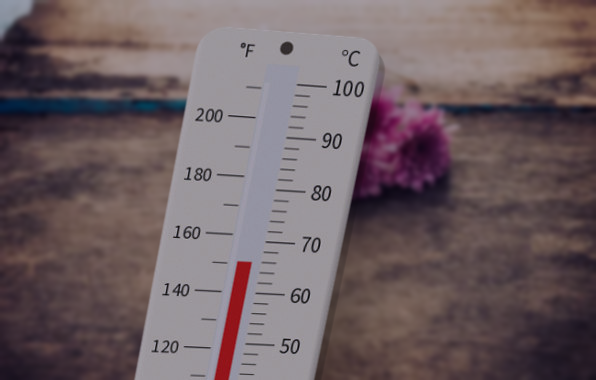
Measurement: 66 °C
